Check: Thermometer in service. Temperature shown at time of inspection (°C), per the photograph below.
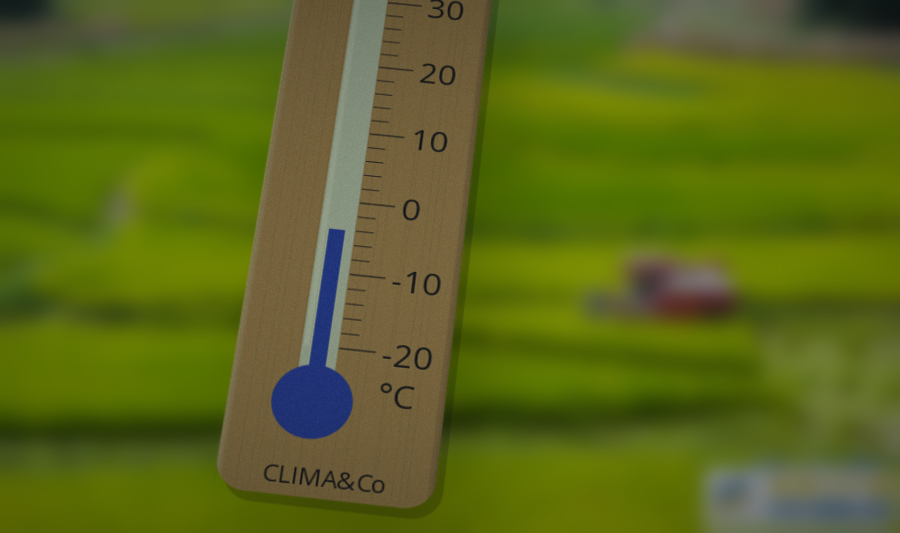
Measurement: -4 °C
